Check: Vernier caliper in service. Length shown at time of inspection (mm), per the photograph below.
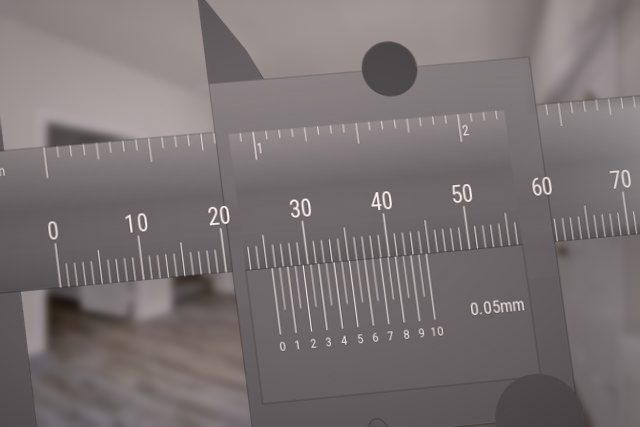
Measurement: 25.6 mm
